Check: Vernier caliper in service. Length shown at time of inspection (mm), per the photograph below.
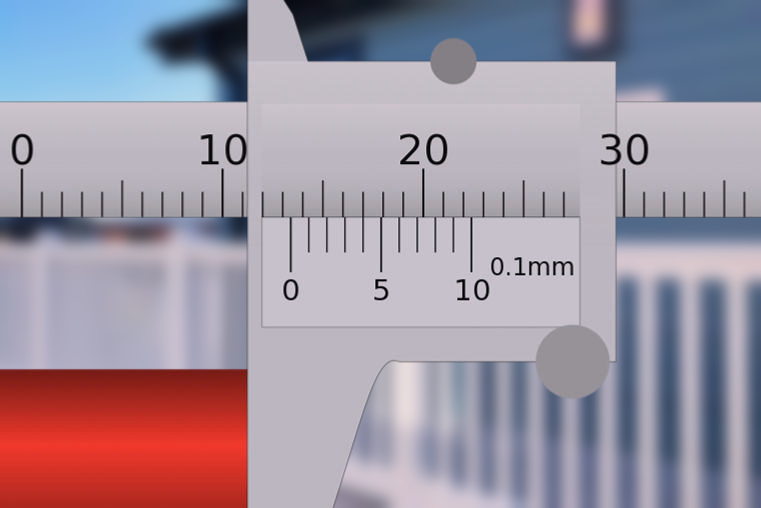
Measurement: 13.4 mm
